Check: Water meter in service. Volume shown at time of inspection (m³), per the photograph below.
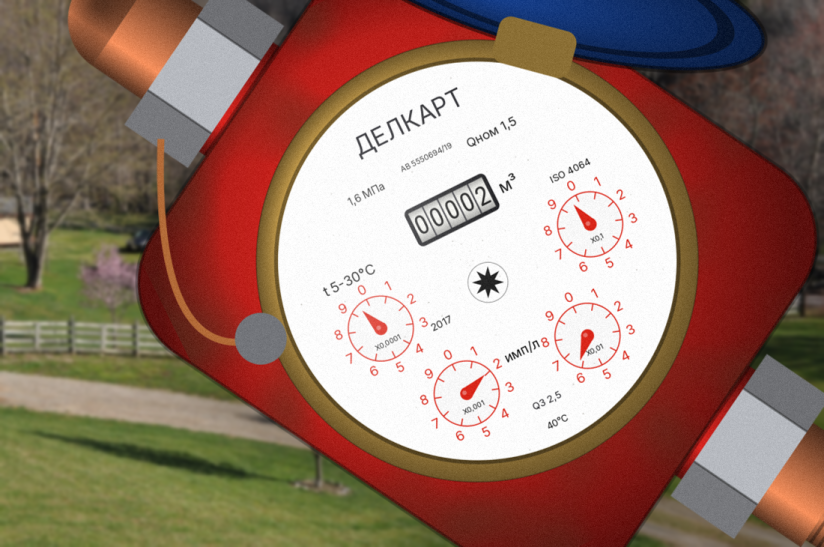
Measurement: 1.9619 m³
